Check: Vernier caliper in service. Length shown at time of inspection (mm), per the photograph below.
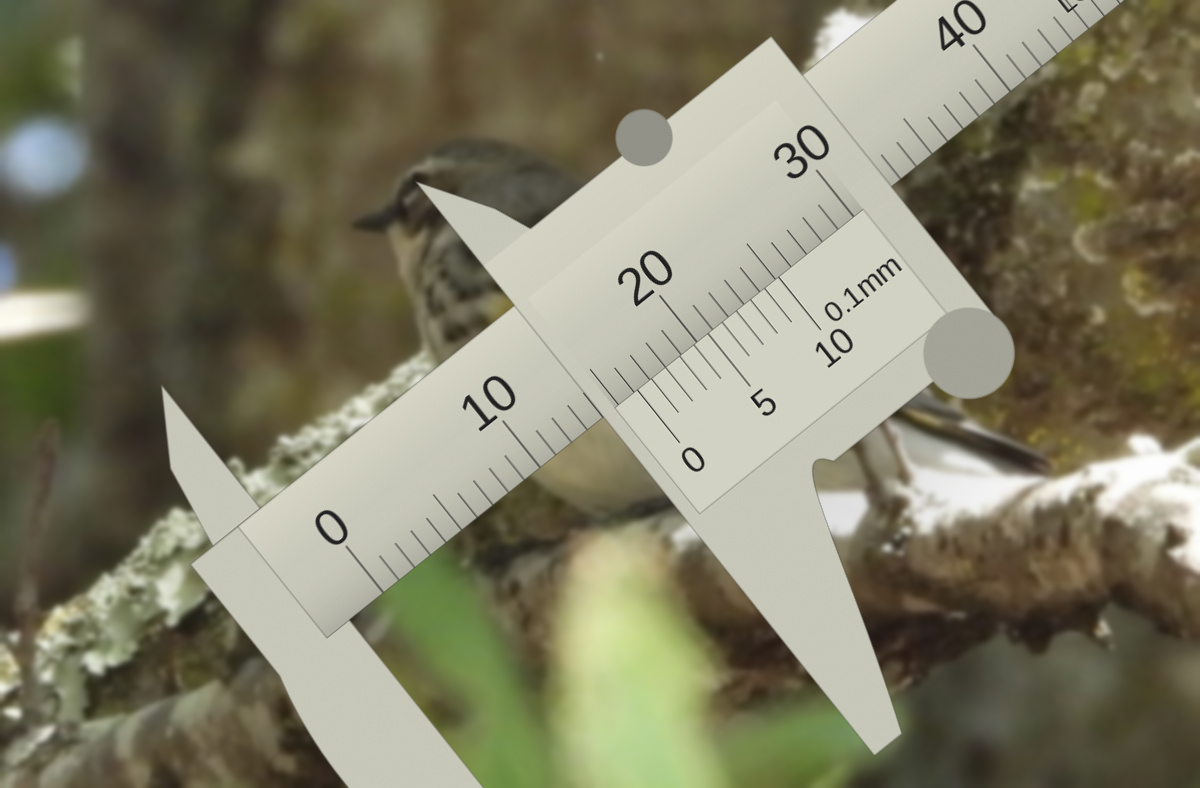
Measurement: 16.2 mm
